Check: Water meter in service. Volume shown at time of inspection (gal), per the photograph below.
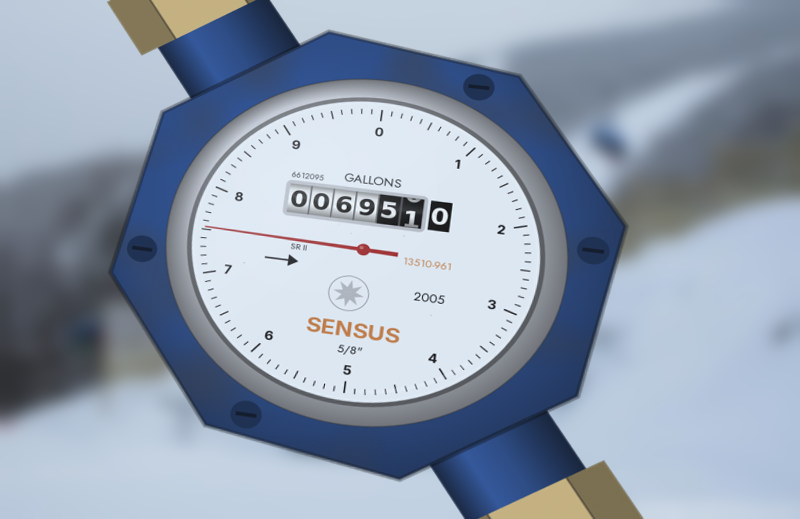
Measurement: 69507.5 gal
